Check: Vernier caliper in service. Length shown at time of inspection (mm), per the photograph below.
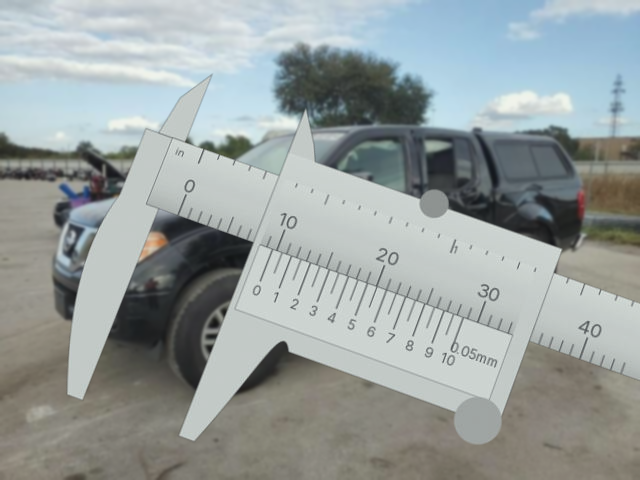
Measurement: 9.6 mm
